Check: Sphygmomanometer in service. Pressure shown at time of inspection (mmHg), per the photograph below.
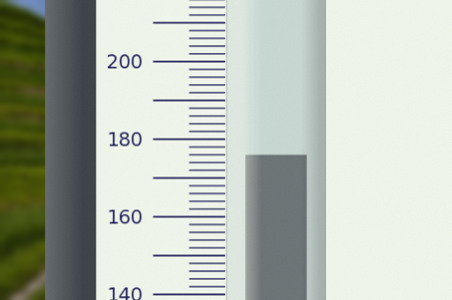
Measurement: 176 mmHg
